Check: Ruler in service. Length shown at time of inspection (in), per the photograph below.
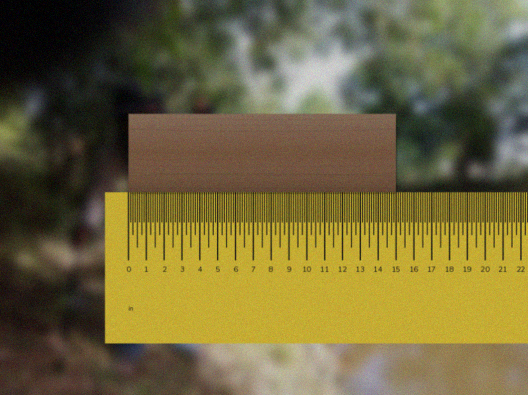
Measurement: 15 in
